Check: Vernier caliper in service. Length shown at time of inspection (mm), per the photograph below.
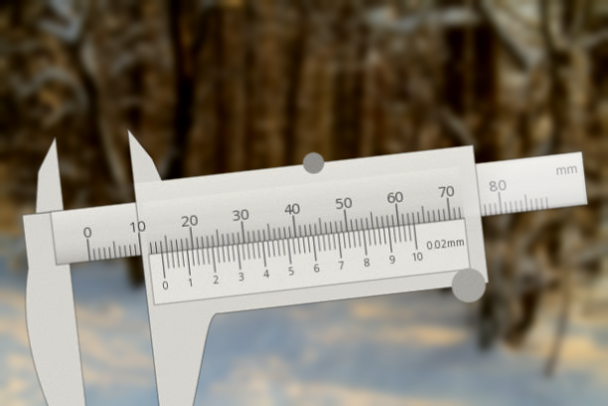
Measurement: 14.0 mm
